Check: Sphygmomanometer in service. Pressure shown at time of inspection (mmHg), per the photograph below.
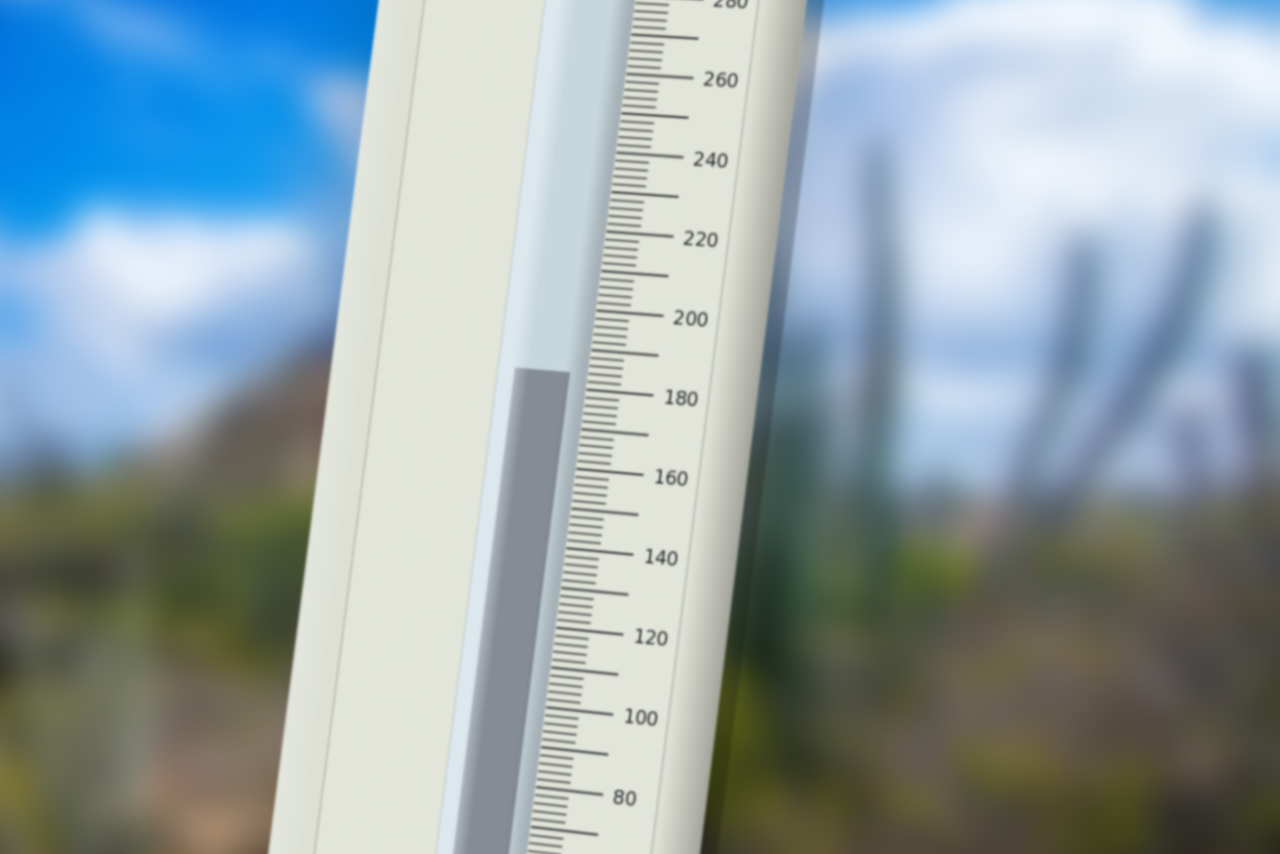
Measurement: 184 mmHg
